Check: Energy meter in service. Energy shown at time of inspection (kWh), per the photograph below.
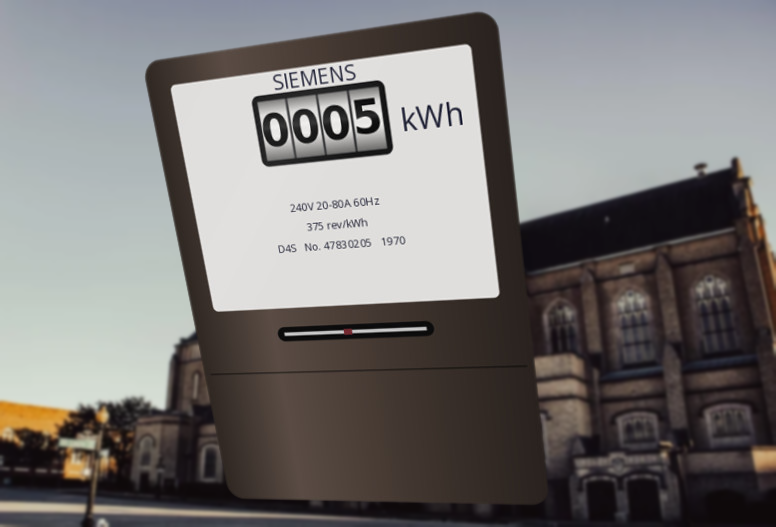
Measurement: 5 kWh
